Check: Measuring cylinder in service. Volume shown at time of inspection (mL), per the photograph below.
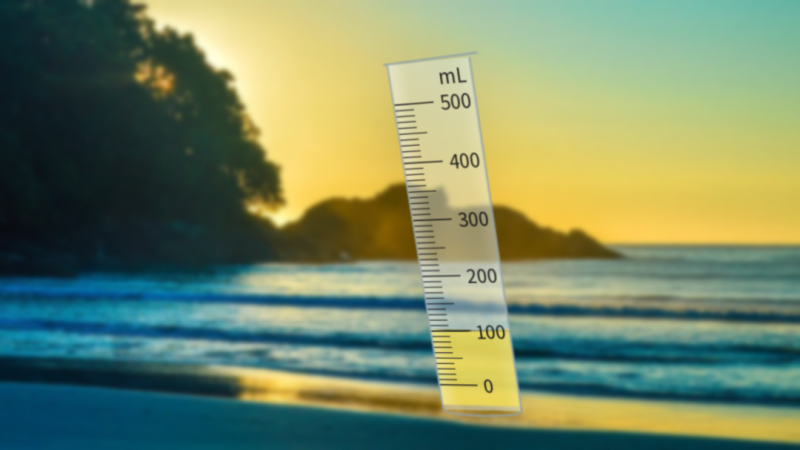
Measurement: 100 mL
